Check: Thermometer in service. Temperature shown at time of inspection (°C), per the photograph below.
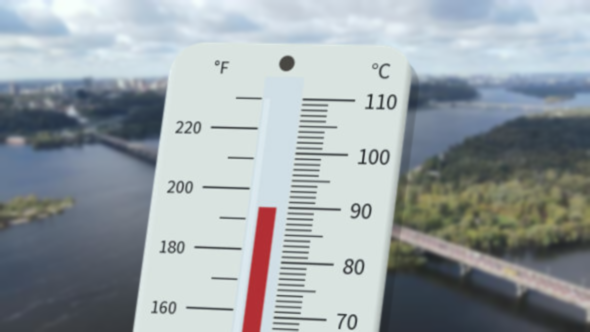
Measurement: 90 °C
